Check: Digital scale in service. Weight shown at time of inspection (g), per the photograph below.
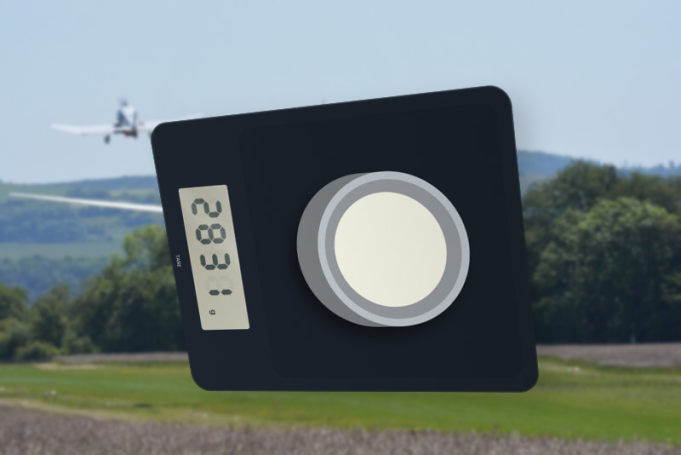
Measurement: 2831 g
